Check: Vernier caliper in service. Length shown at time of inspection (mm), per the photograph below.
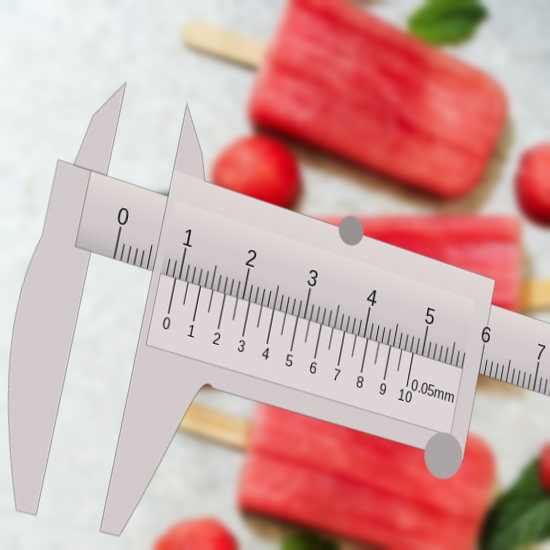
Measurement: 9.4 mm
